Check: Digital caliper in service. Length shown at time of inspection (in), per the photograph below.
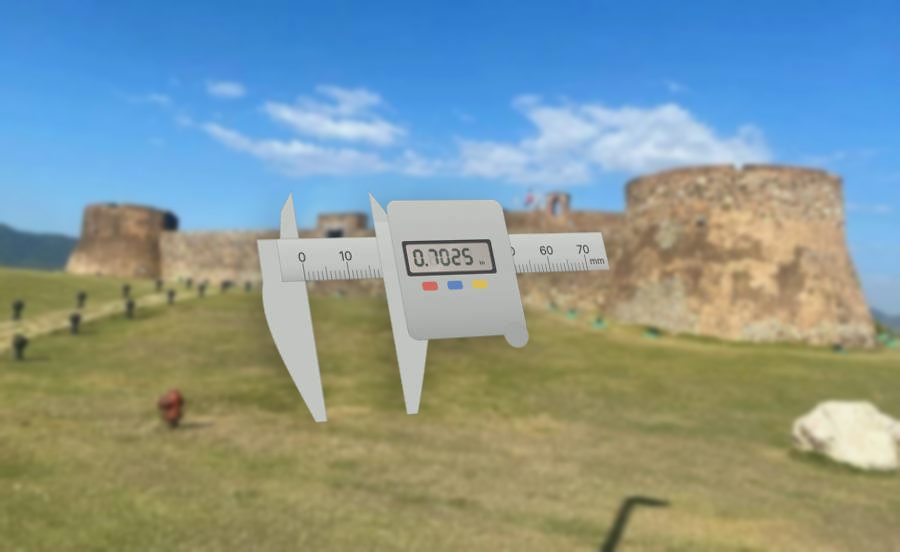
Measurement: 0.7025 in
